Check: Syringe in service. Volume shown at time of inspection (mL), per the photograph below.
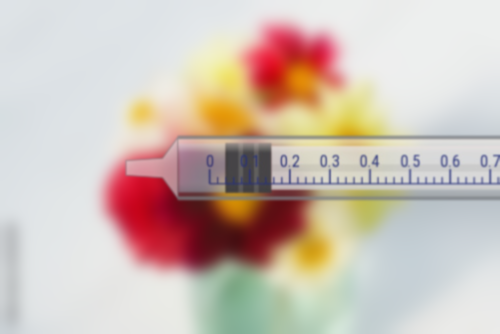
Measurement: 0.04 mL
